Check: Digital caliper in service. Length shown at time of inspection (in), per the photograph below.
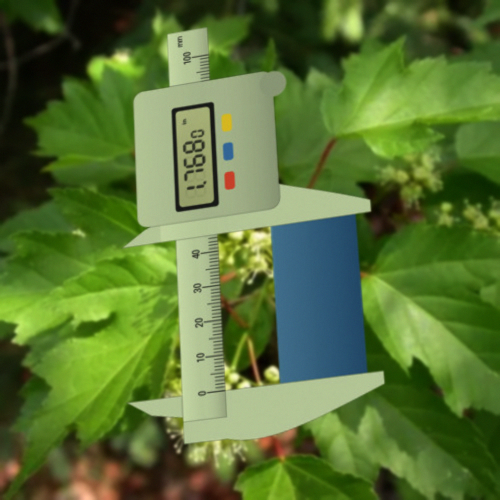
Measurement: 1.7680 in
